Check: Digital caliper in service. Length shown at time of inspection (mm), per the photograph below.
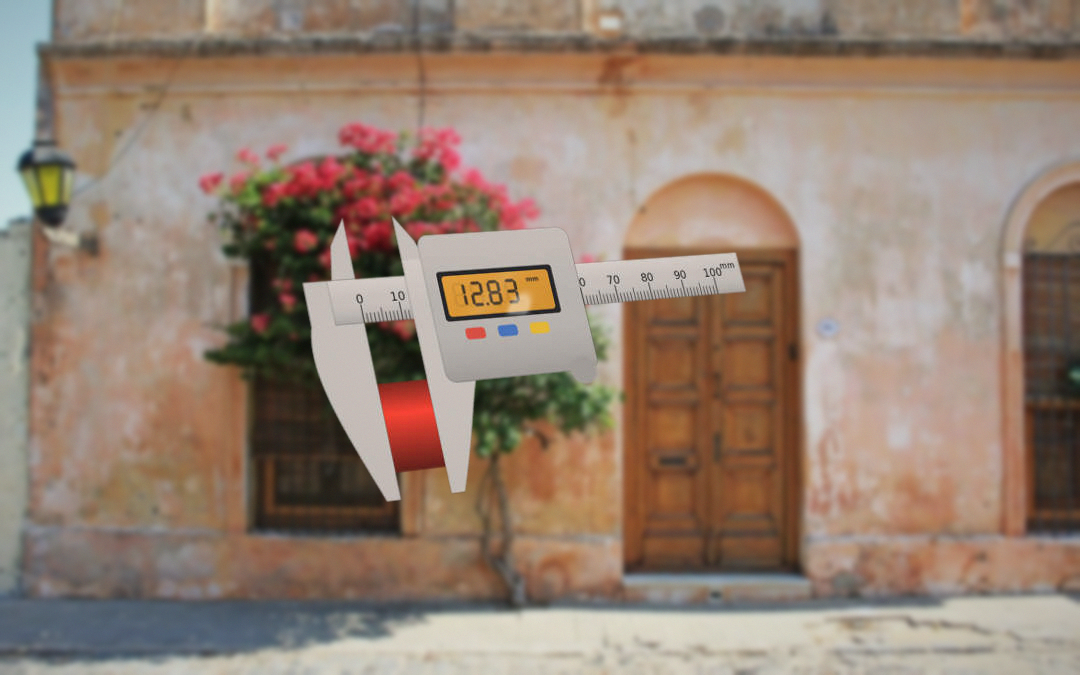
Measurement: 12.83 mm
